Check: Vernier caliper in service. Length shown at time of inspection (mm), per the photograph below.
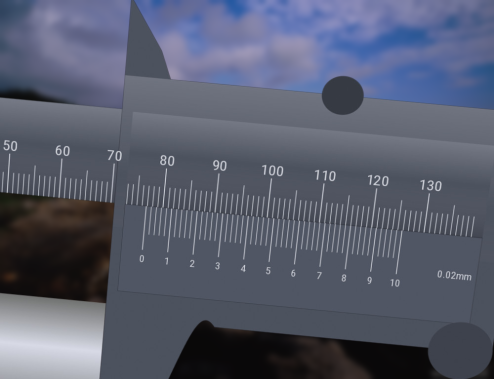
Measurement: 76.8 mm
